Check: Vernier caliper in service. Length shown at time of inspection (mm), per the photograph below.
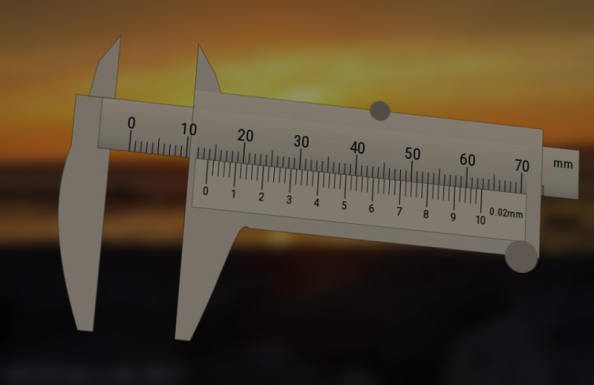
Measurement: 13.8 mm
